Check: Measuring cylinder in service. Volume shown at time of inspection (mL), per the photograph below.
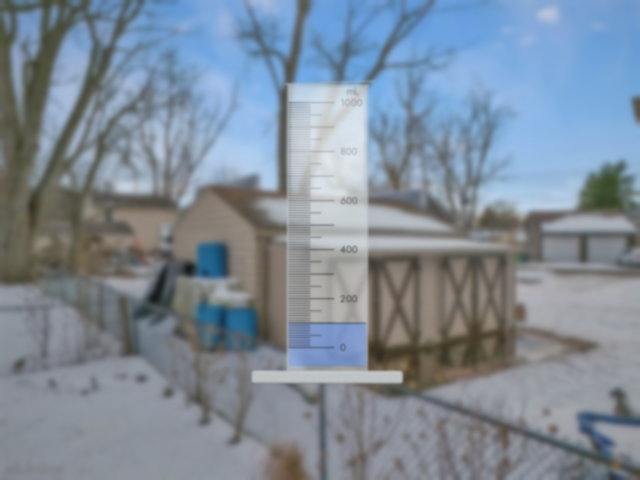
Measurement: 100 mL
